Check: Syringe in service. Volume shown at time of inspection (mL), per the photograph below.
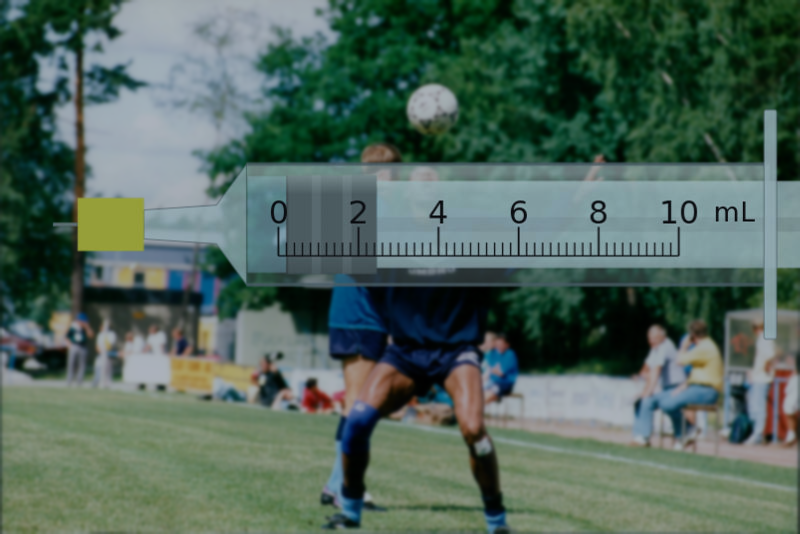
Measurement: 0.2 mL
